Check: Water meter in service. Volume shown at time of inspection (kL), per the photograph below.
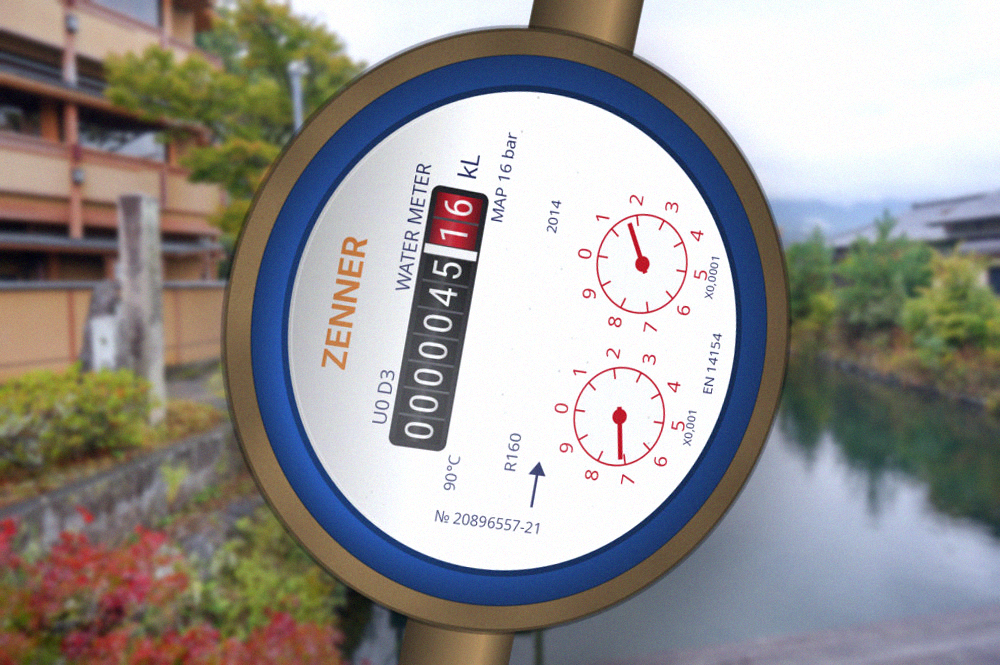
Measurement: 45.1671 kL
